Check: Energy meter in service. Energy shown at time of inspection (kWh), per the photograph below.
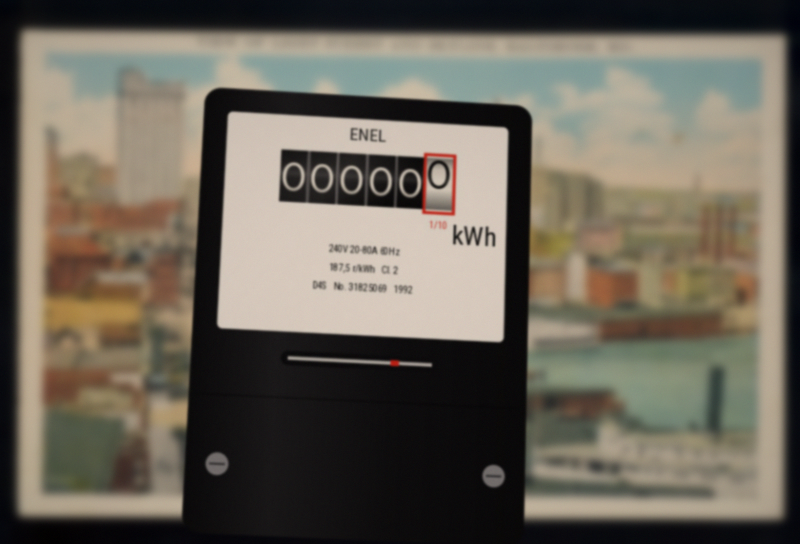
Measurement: 0.0 kWh
